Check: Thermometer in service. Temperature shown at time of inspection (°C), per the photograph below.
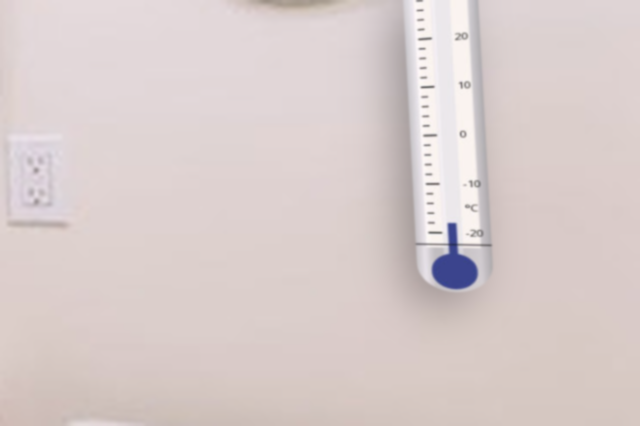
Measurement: -18 °C
